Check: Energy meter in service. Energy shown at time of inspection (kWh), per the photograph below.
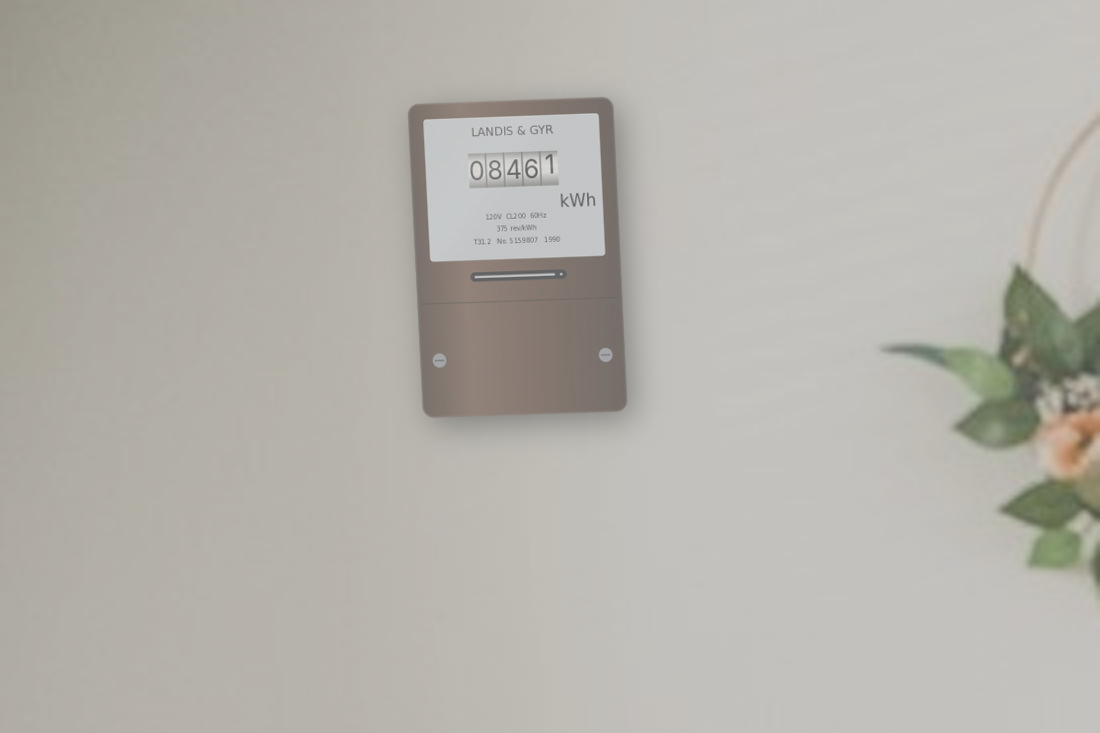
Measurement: 8461 kWh
